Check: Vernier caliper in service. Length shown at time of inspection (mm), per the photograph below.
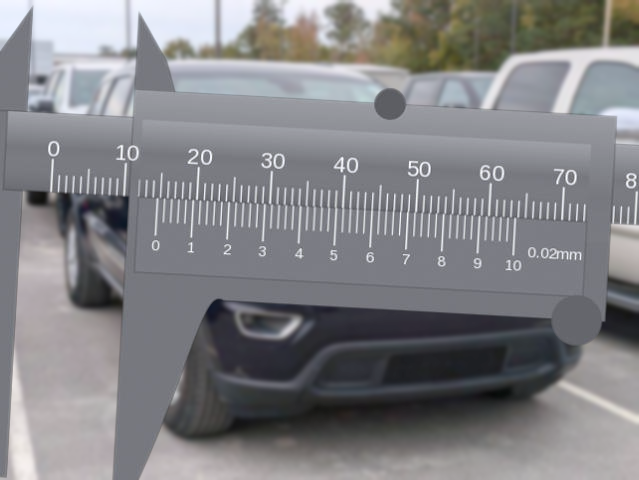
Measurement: 14.6 mm
